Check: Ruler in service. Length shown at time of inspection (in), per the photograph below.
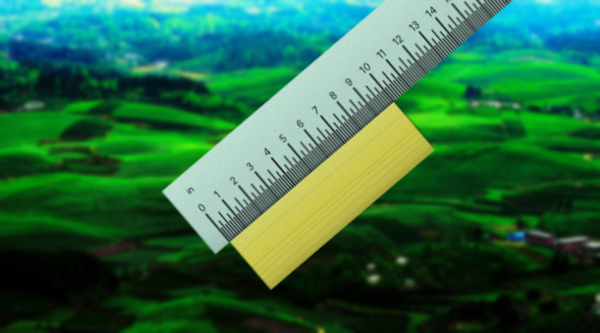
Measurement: 10 in
